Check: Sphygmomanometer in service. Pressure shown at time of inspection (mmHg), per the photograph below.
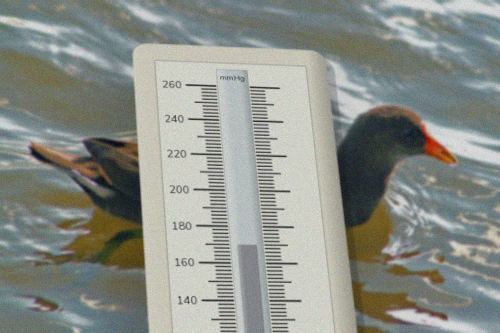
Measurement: 170 mmHg
